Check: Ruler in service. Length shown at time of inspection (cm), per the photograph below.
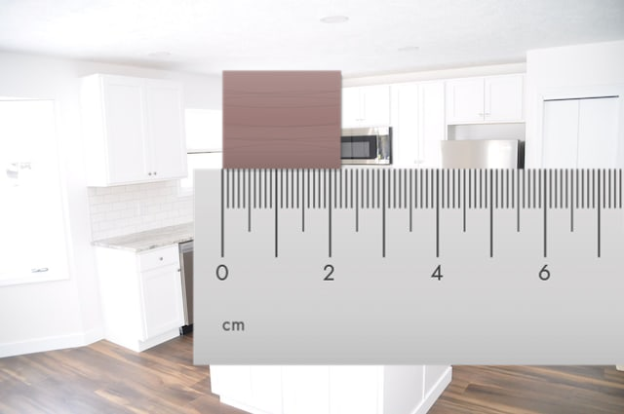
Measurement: 2.2 cm
